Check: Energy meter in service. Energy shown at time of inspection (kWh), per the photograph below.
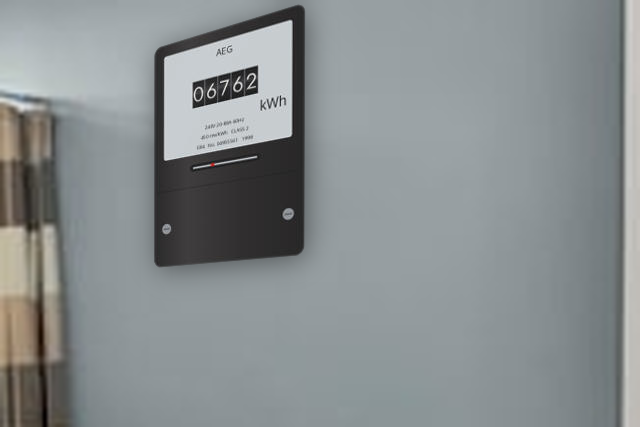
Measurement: 6762 kWh
